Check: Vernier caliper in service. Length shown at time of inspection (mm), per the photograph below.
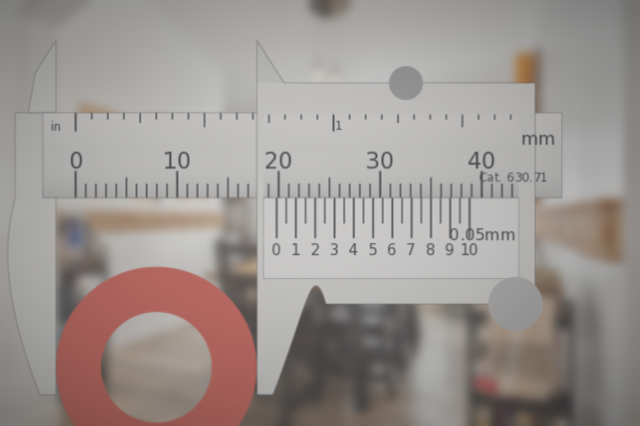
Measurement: 19.8 mm
